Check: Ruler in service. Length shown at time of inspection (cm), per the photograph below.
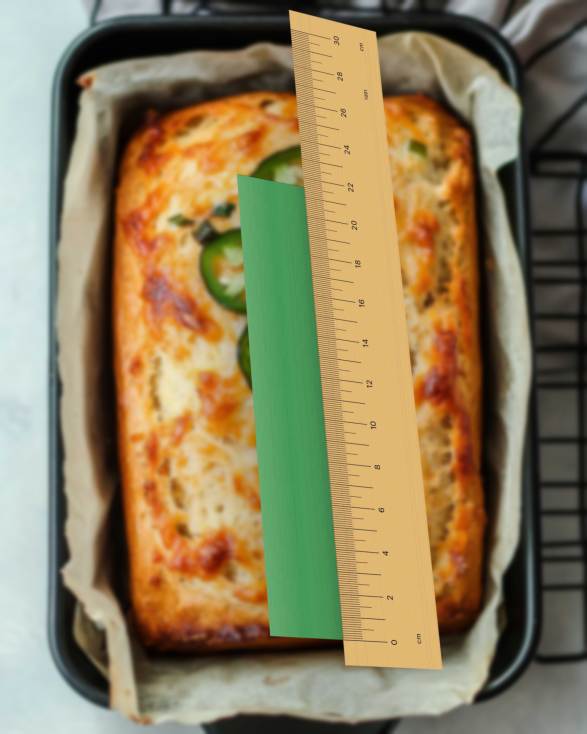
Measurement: 21.5 cm
